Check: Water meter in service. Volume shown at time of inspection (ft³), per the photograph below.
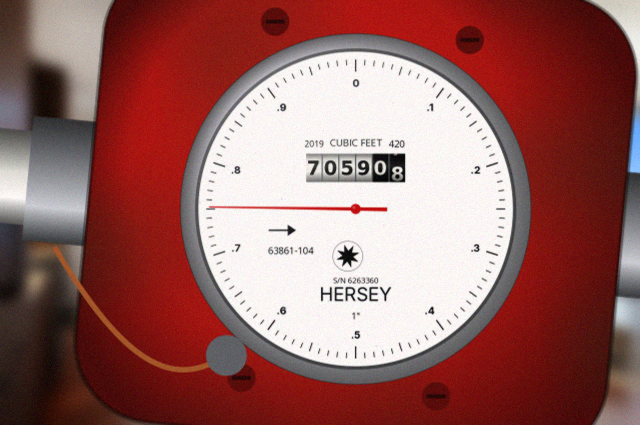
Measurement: 705907.75 ft³
